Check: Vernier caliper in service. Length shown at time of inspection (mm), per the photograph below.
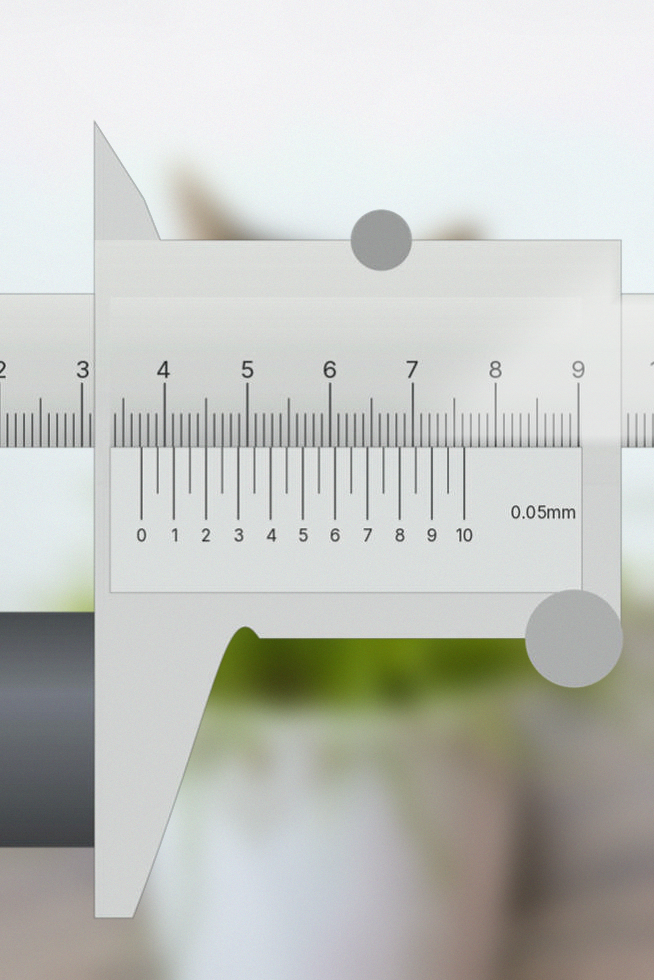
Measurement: 37.2 mm
